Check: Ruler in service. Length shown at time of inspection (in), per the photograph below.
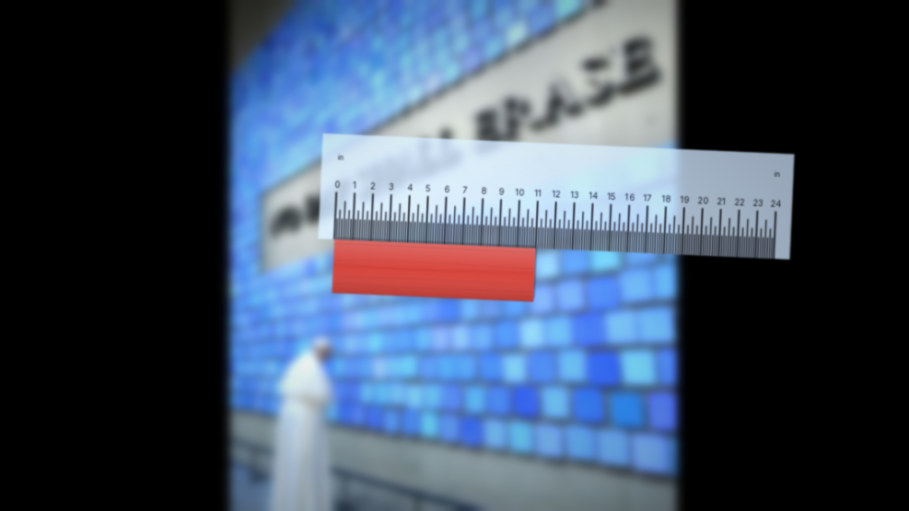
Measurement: 11 in
